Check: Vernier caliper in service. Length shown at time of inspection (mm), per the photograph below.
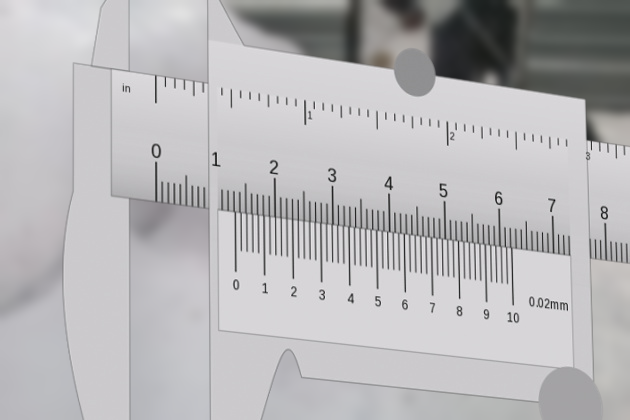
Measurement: 13.2 mm
